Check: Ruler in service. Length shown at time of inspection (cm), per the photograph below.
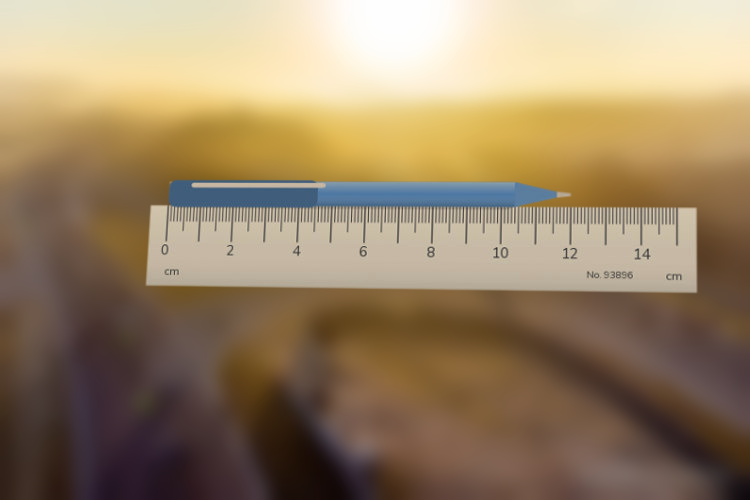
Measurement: 12 cm
